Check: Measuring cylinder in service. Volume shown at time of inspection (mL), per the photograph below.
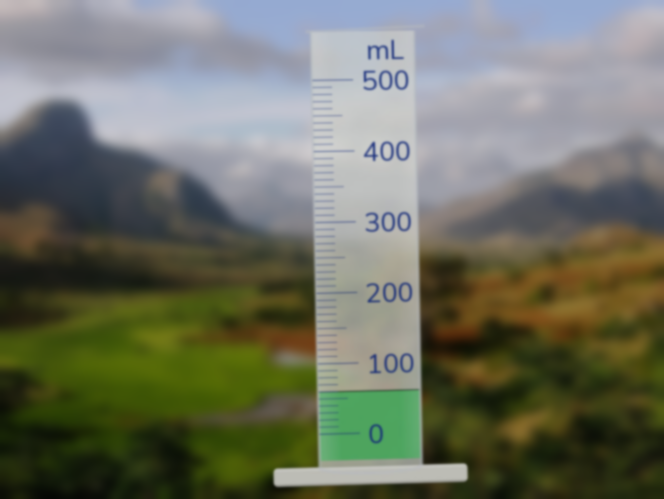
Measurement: 60 mL
